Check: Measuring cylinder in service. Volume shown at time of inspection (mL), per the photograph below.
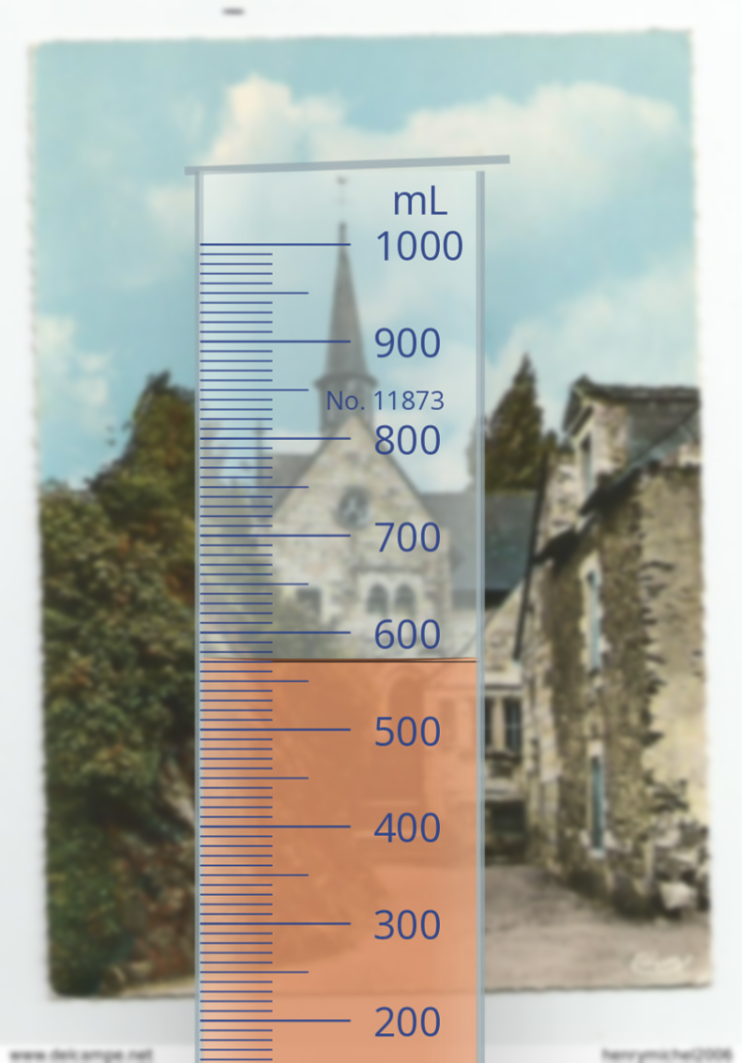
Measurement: 570 mL
